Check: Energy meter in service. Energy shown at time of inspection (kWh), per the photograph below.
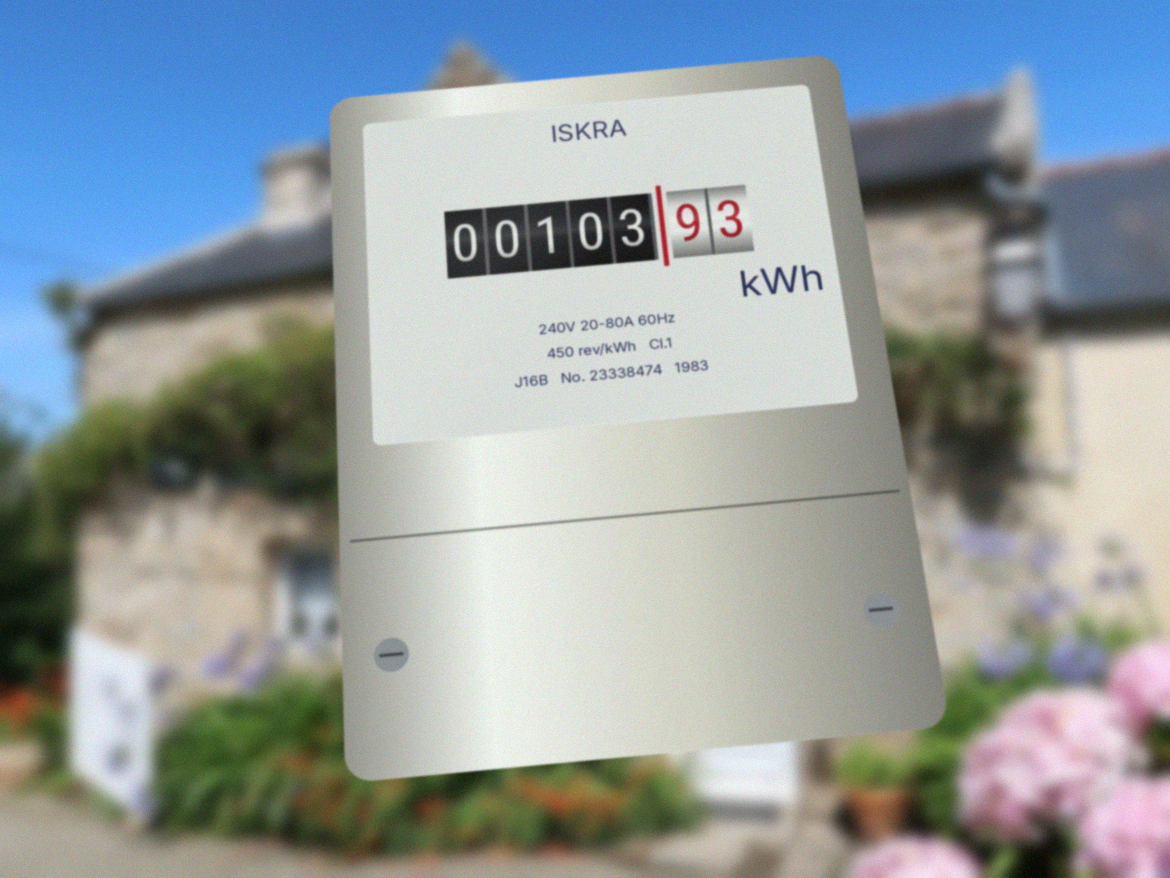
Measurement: 103.93 kWh
